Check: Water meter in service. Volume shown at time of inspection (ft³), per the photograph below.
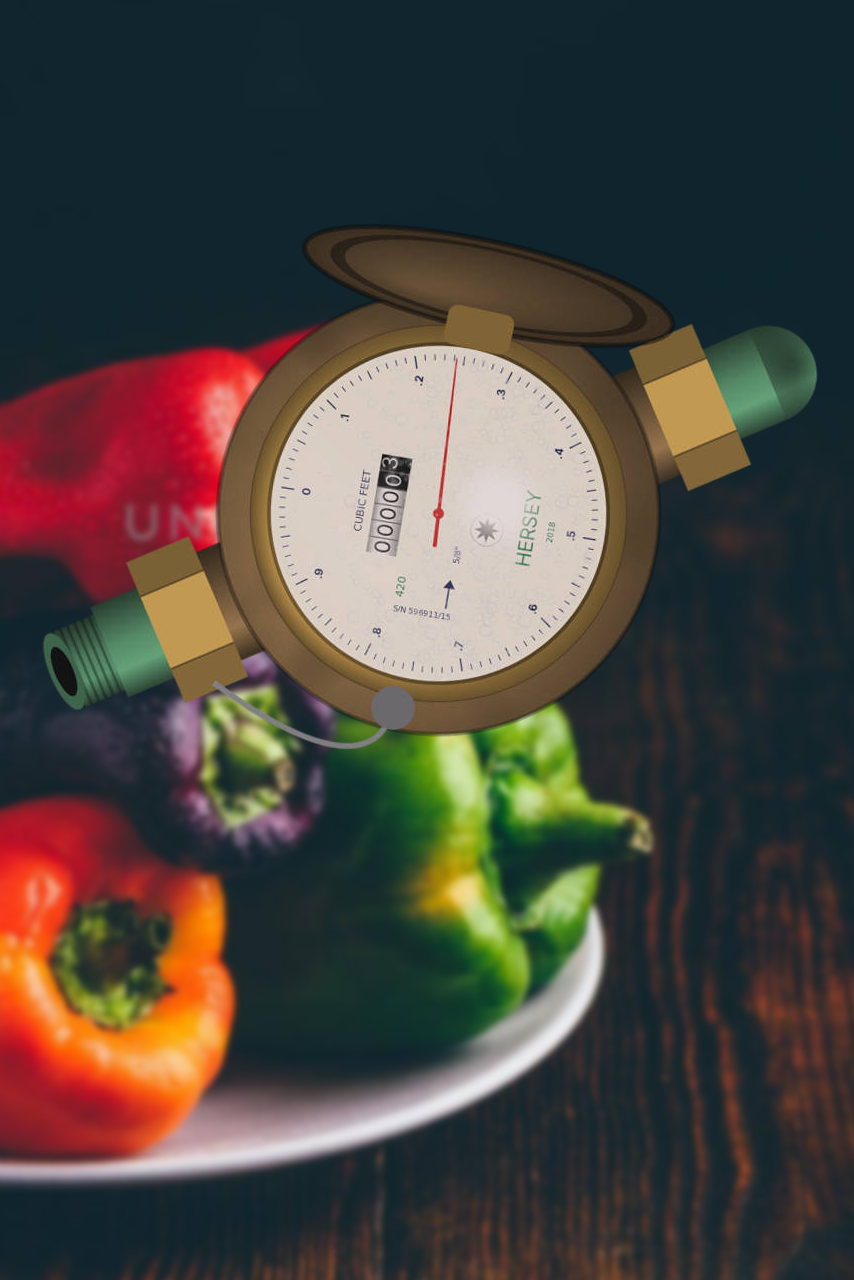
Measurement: 3.24 ft³
